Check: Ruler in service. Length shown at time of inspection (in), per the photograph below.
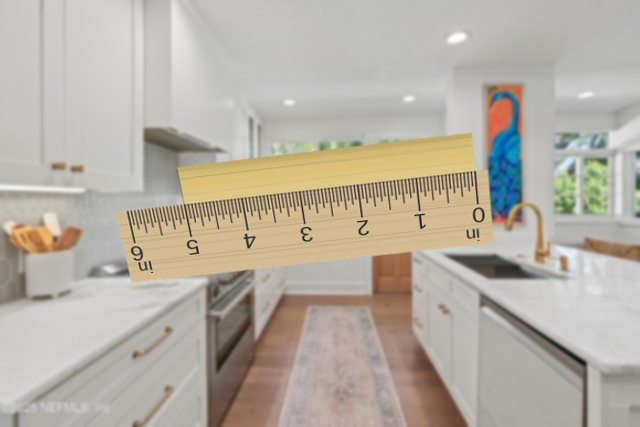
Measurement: 5 in
